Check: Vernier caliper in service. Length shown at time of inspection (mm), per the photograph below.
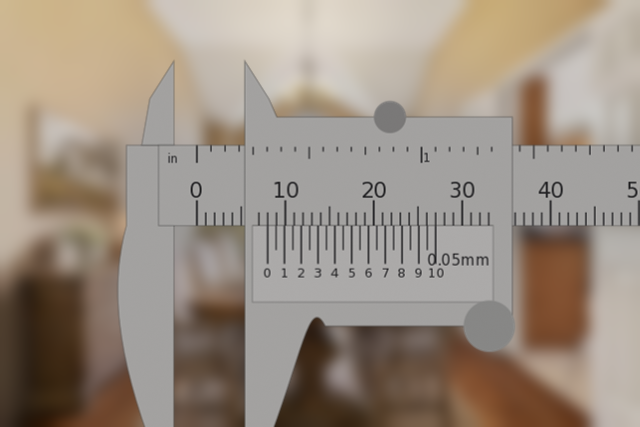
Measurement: 8.0 mm
